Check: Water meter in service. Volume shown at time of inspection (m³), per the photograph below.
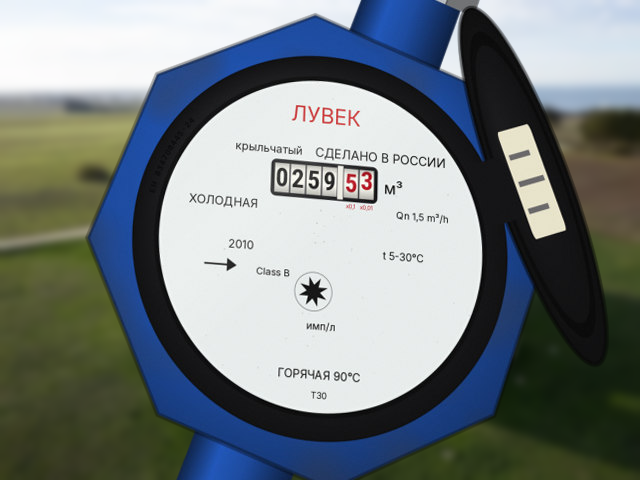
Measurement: 259.53 m³
